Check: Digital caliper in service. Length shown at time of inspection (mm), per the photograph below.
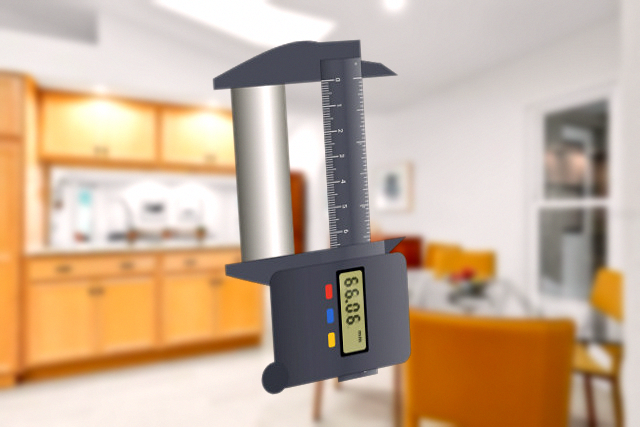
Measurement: 66.06 mm
